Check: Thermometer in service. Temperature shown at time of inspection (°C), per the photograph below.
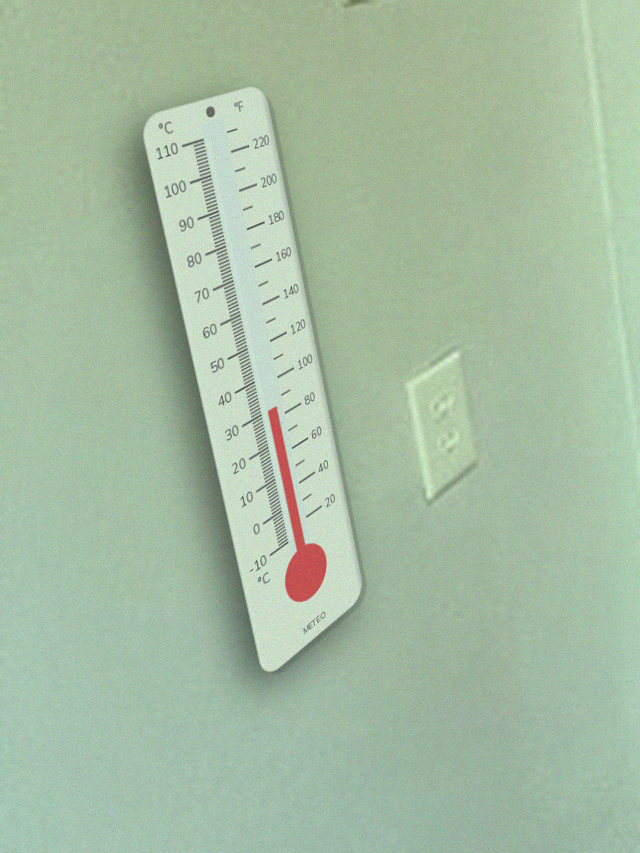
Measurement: 30 °C
